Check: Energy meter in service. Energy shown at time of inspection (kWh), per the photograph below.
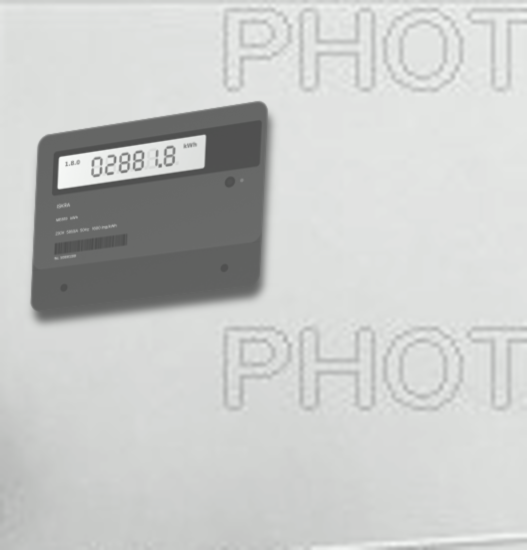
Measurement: 2881.8 kWh
